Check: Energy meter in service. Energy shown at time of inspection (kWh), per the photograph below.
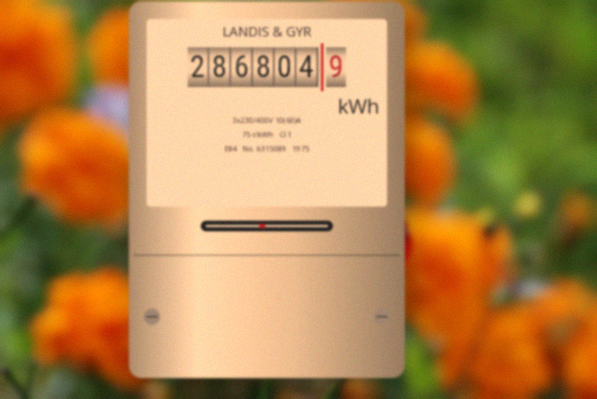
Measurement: 286804.9 kWh
